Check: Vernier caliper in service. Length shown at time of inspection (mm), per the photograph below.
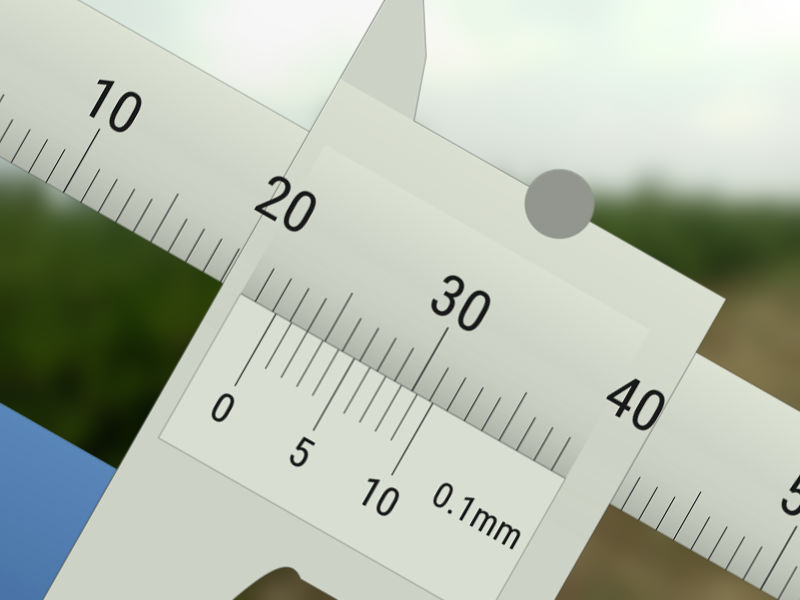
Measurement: 22.2 mm
